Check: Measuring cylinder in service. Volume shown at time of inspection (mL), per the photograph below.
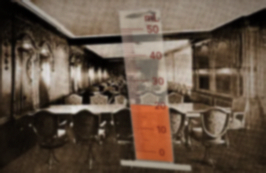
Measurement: 20 mL
